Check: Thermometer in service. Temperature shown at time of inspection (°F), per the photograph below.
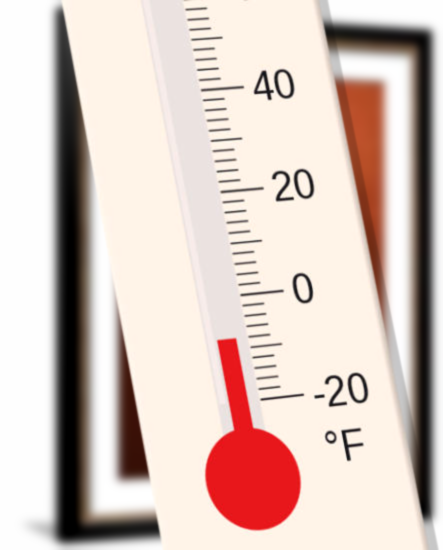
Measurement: -8 °F
